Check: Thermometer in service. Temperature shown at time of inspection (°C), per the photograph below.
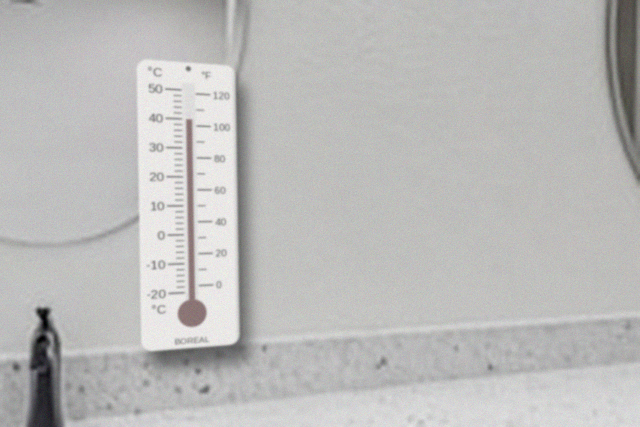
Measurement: 40 °C
